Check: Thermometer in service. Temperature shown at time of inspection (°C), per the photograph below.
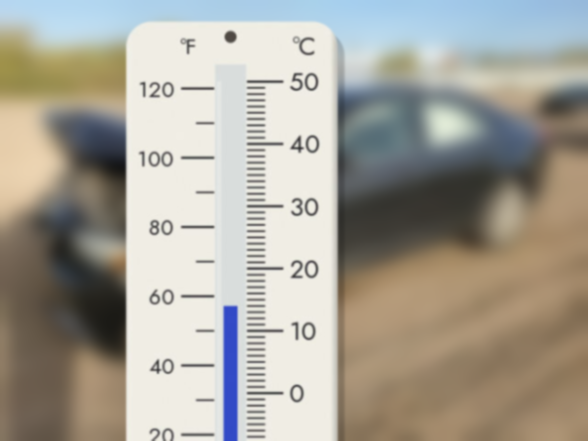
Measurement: 14 °C
